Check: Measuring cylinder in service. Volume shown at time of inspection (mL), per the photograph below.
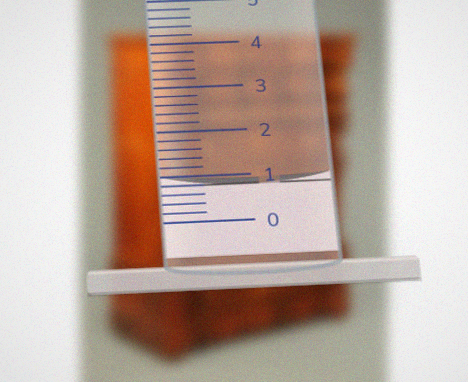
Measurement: 0.8 mL
